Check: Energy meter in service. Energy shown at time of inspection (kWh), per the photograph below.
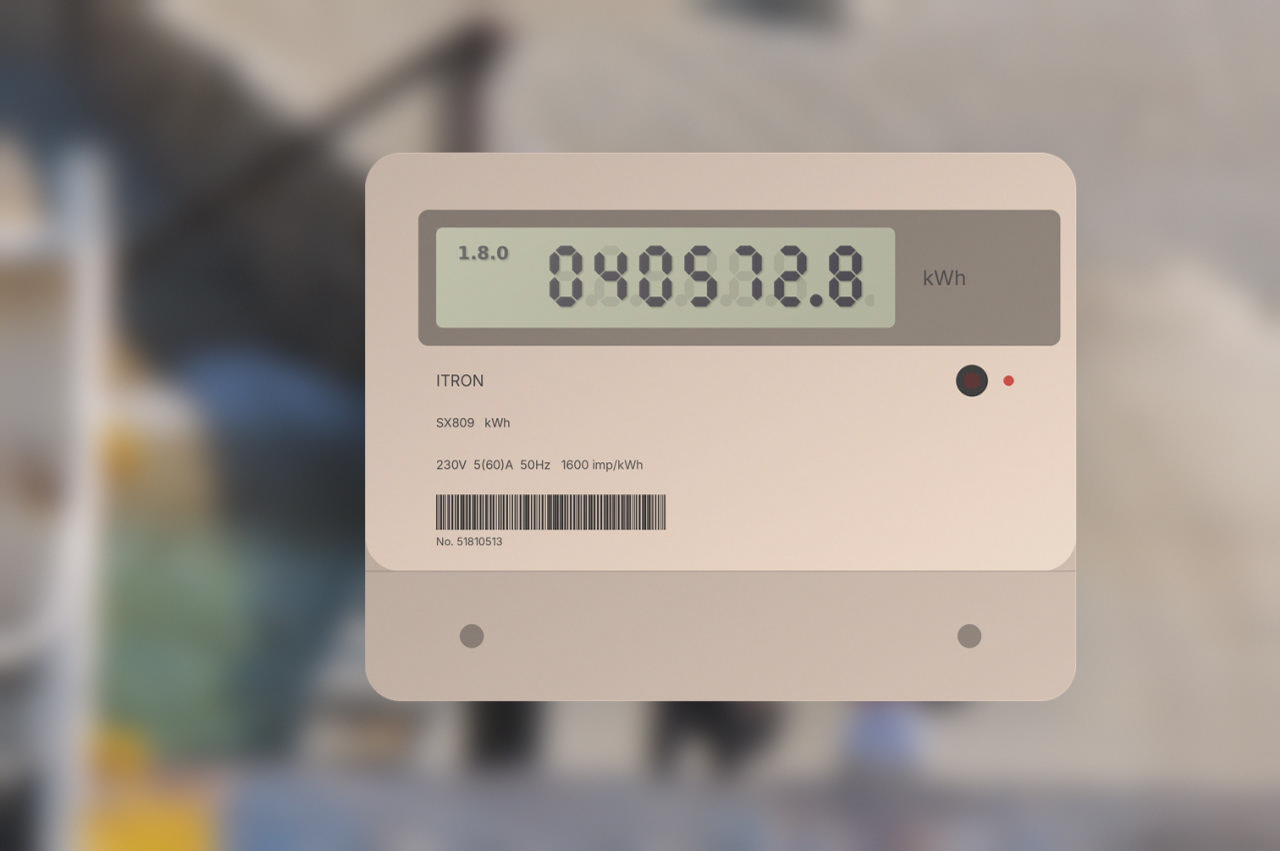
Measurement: 40572.8 kWh
